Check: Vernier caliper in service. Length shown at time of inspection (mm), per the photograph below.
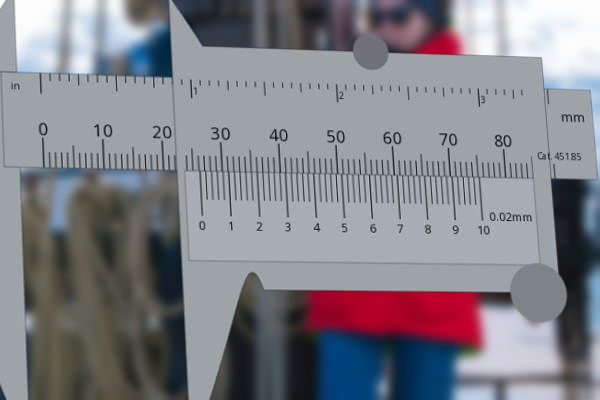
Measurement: 26.2 mm
